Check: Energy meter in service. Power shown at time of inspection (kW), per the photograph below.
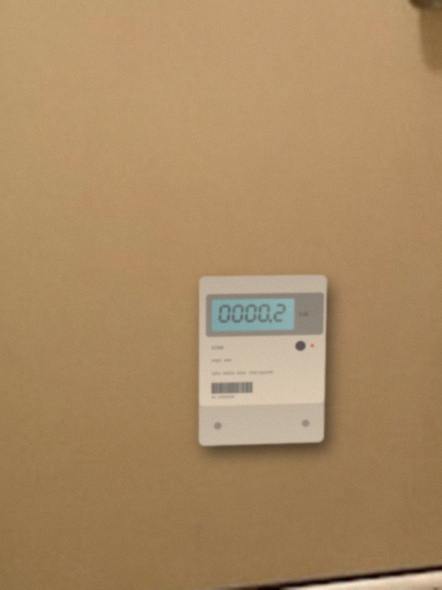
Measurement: 0.2 kW
